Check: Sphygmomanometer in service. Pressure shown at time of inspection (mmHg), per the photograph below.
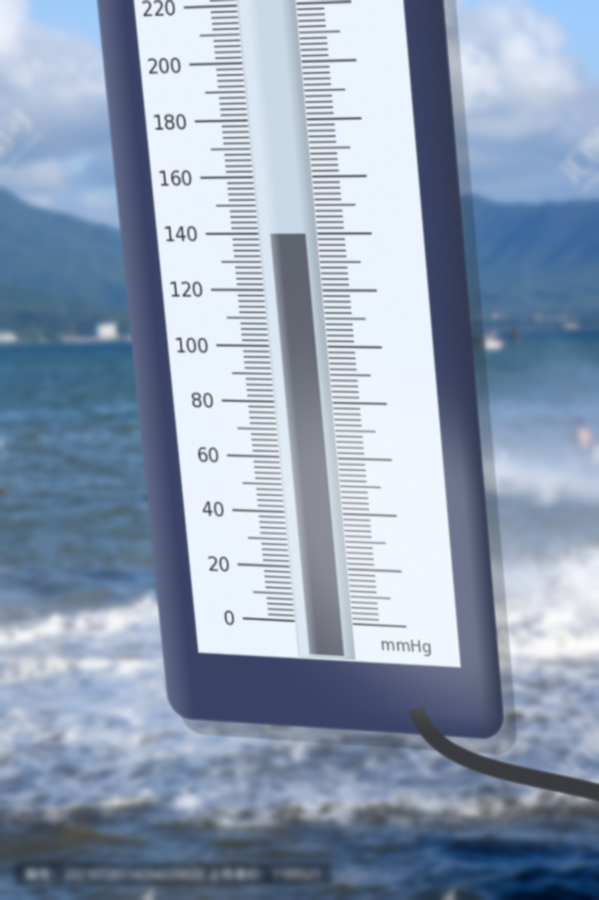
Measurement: 140 mmHg
